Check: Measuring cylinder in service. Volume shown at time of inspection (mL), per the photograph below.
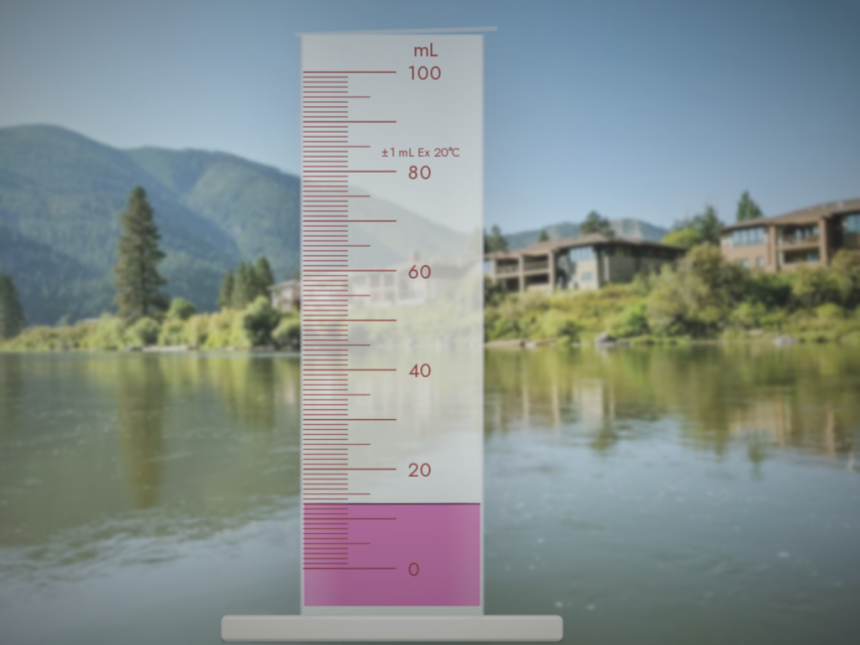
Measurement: 13 mL
